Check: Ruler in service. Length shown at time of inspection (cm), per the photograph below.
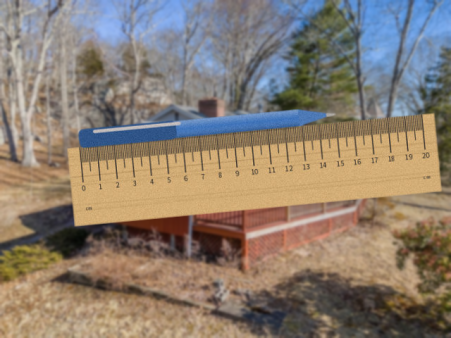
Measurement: 15 cm
